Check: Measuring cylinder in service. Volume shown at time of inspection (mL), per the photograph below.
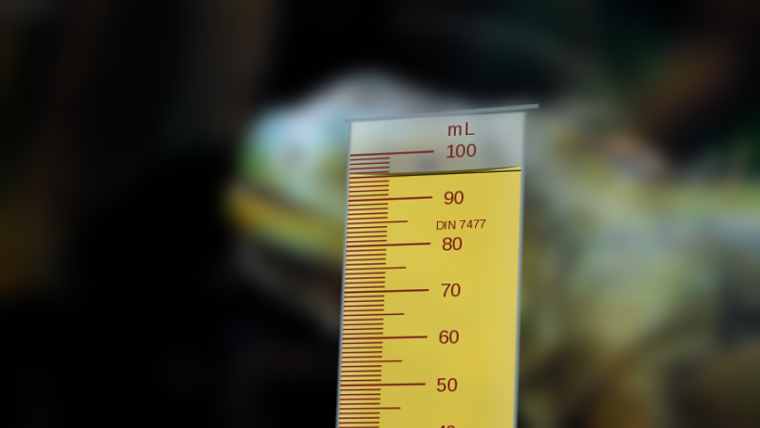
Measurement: 95 mL
